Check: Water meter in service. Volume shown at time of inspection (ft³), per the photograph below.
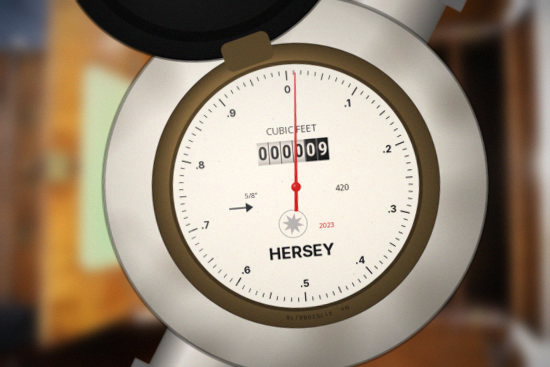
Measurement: 9.01 ft³
